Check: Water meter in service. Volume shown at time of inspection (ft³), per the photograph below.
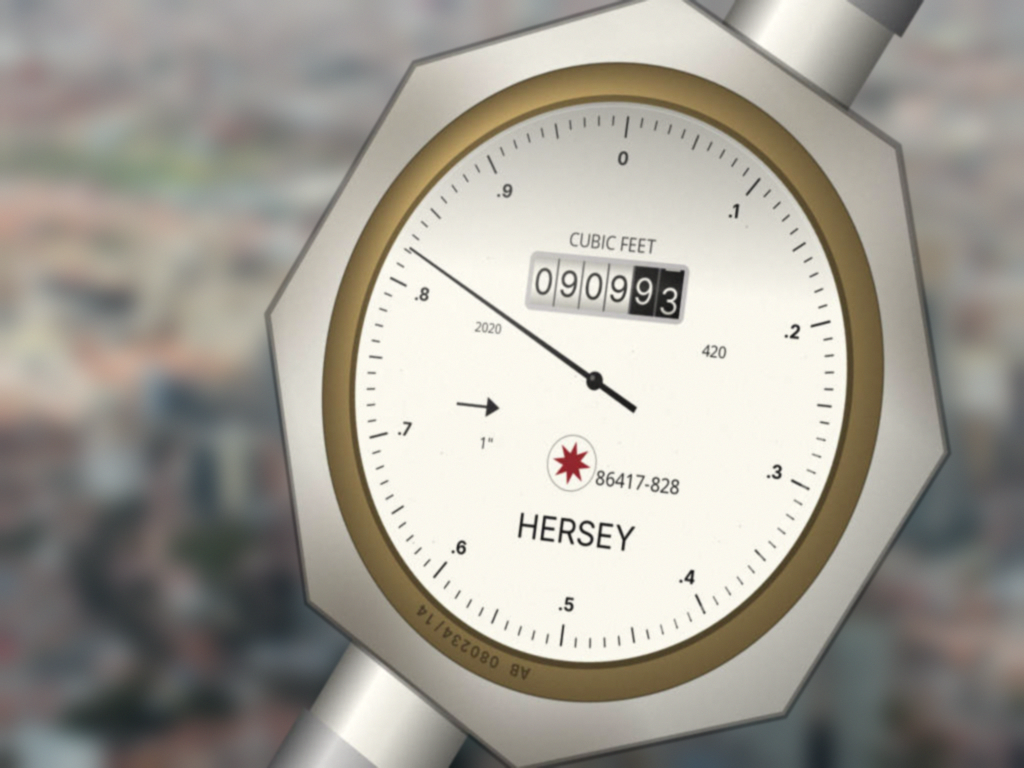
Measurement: 90992.82 ft³
